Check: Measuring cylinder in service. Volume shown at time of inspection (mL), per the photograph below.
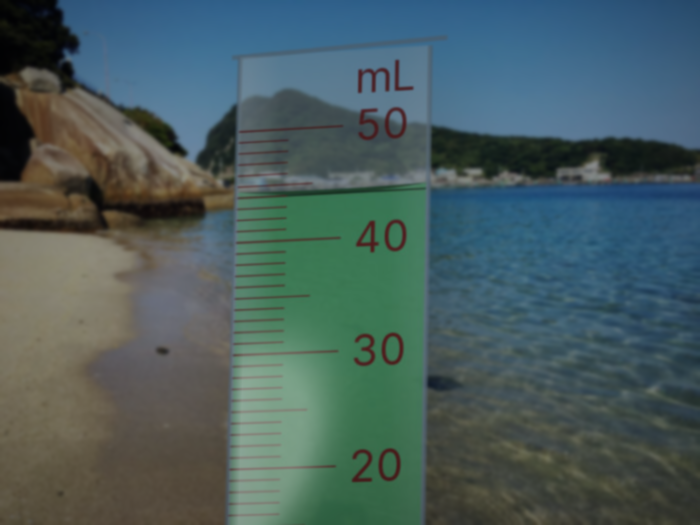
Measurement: 44 mL
